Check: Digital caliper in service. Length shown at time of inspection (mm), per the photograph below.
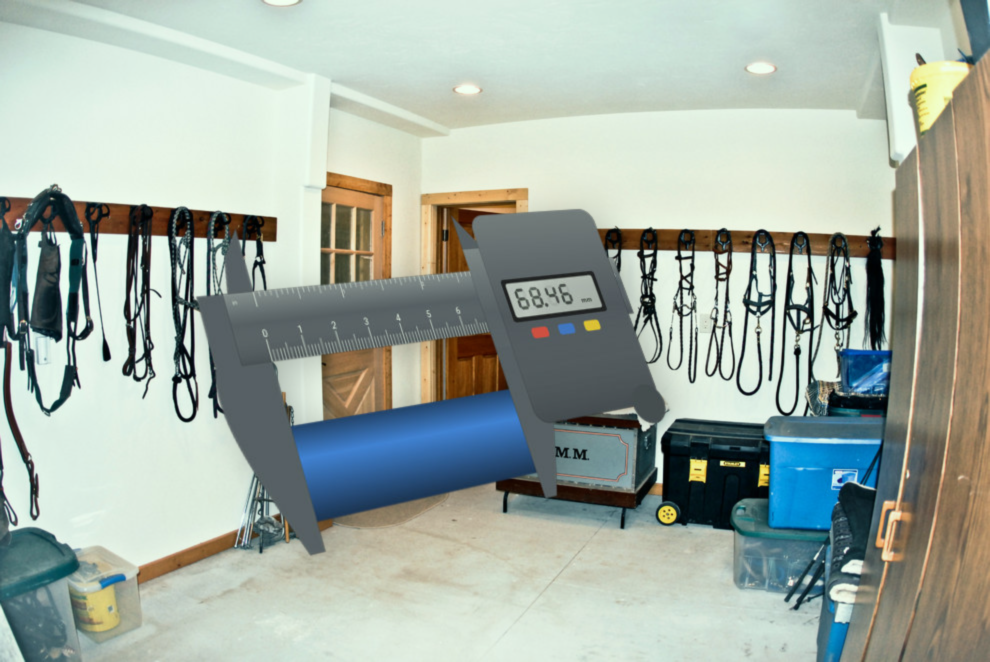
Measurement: 68.46 mm
